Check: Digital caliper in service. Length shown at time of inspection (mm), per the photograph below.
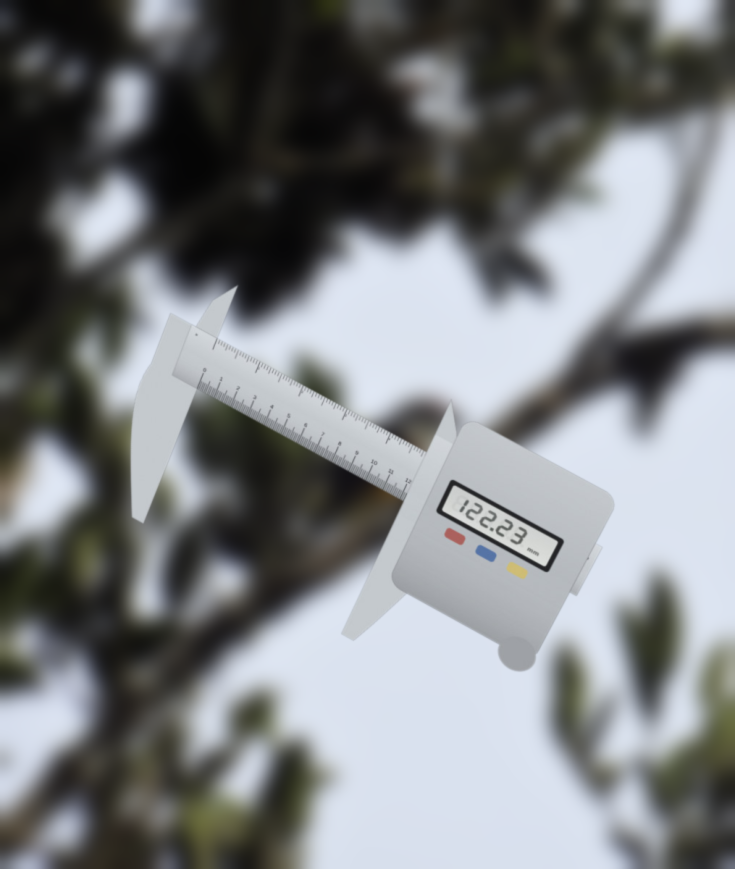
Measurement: 122.23 mm
